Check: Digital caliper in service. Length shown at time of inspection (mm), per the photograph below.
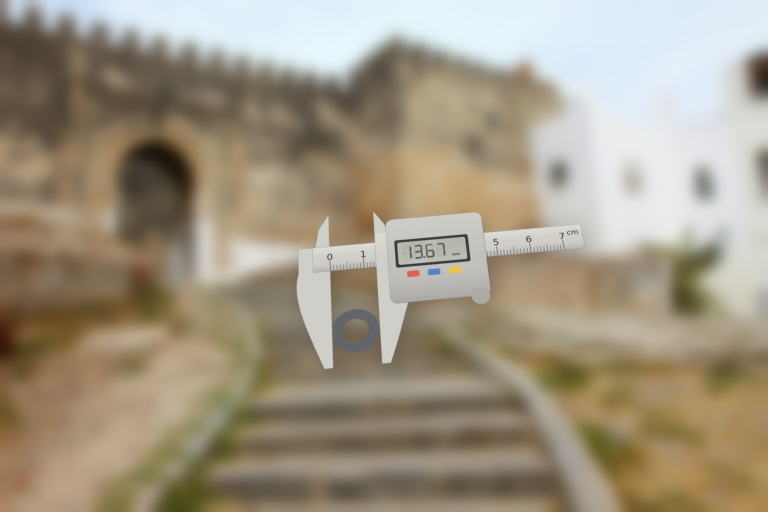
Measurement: 13.67 mm
